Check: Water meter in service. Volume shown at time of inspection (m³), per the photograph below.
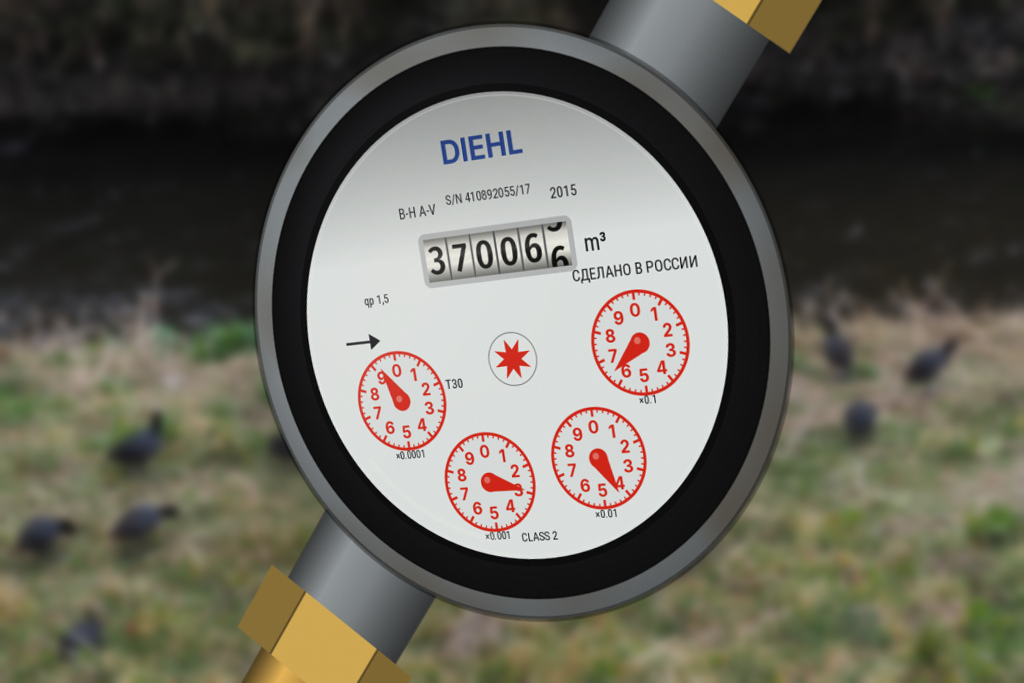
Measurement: 370065.6429 m³
